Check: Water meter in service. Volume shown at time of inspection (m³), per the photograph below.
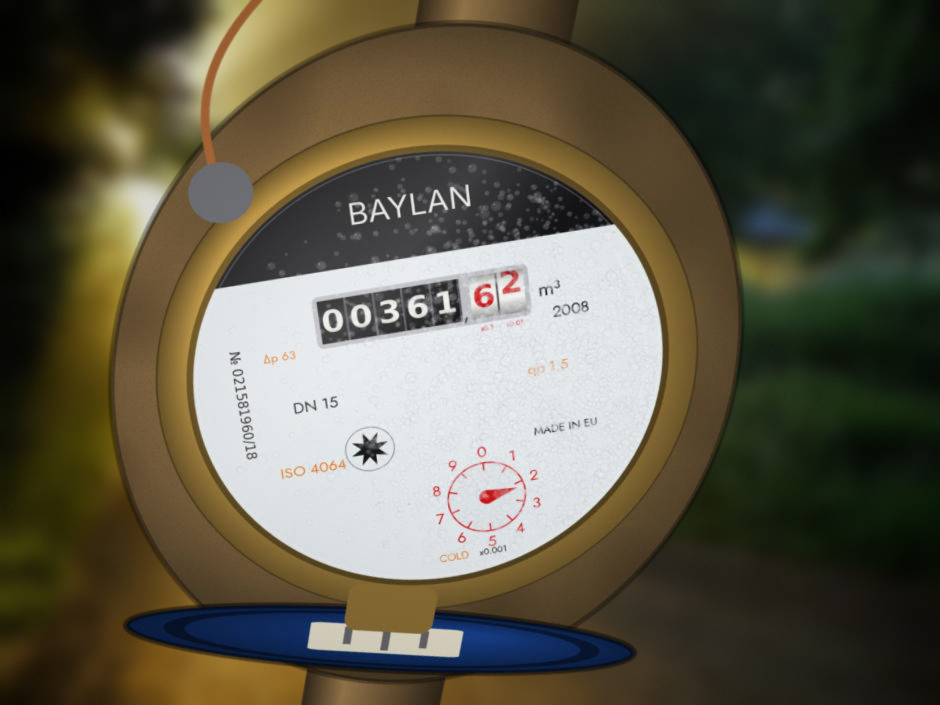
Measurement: 361.622 m³
